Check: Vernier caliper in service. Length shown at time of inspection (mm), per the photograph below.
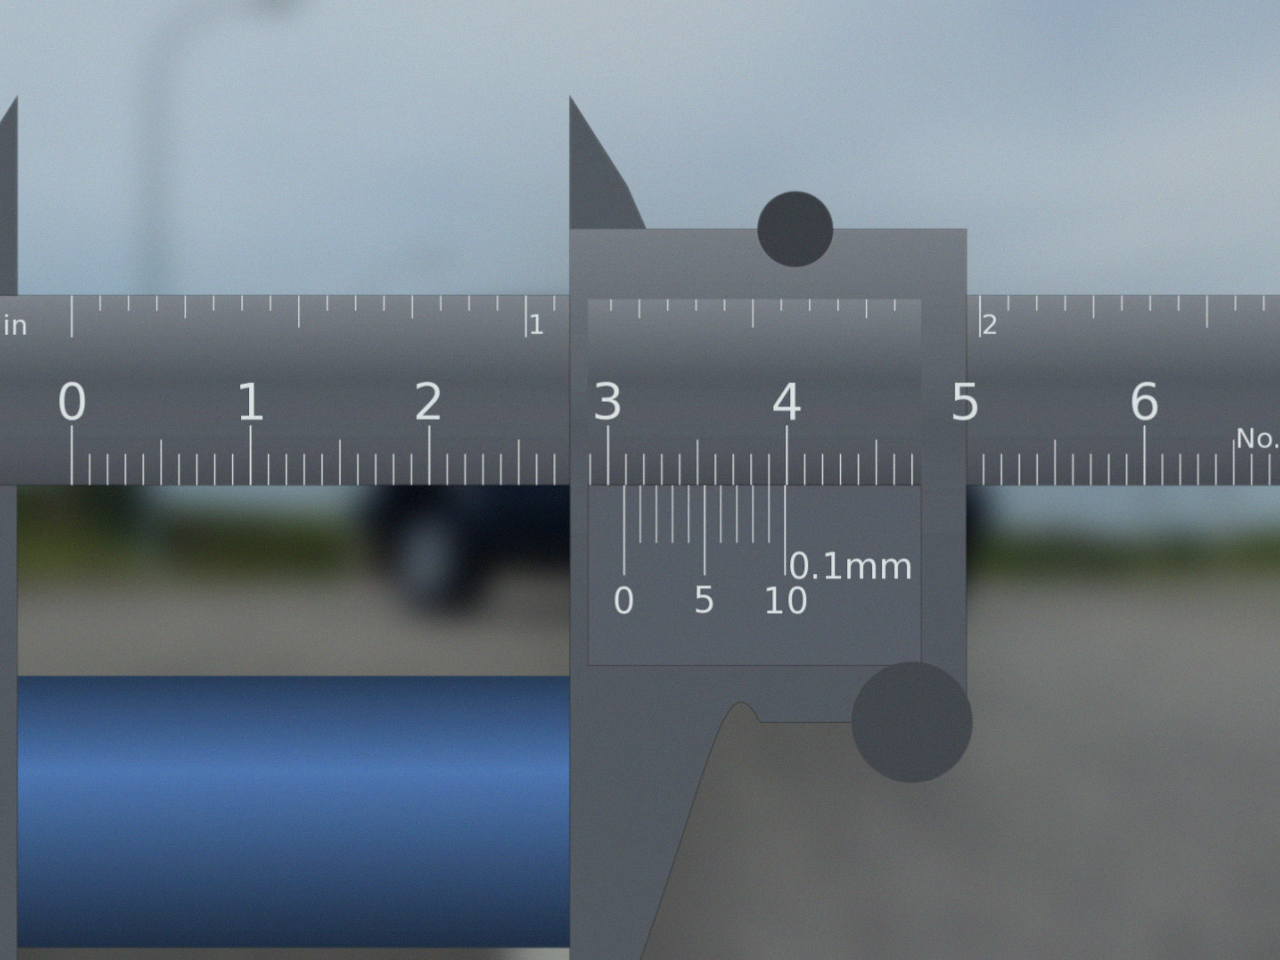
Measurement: 30.9 mm
